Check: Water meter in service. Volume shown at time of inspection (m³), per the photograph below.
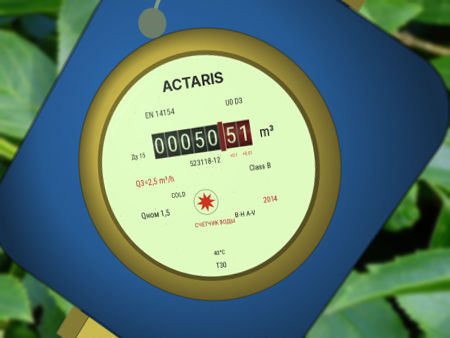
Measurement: 50.51 m³
